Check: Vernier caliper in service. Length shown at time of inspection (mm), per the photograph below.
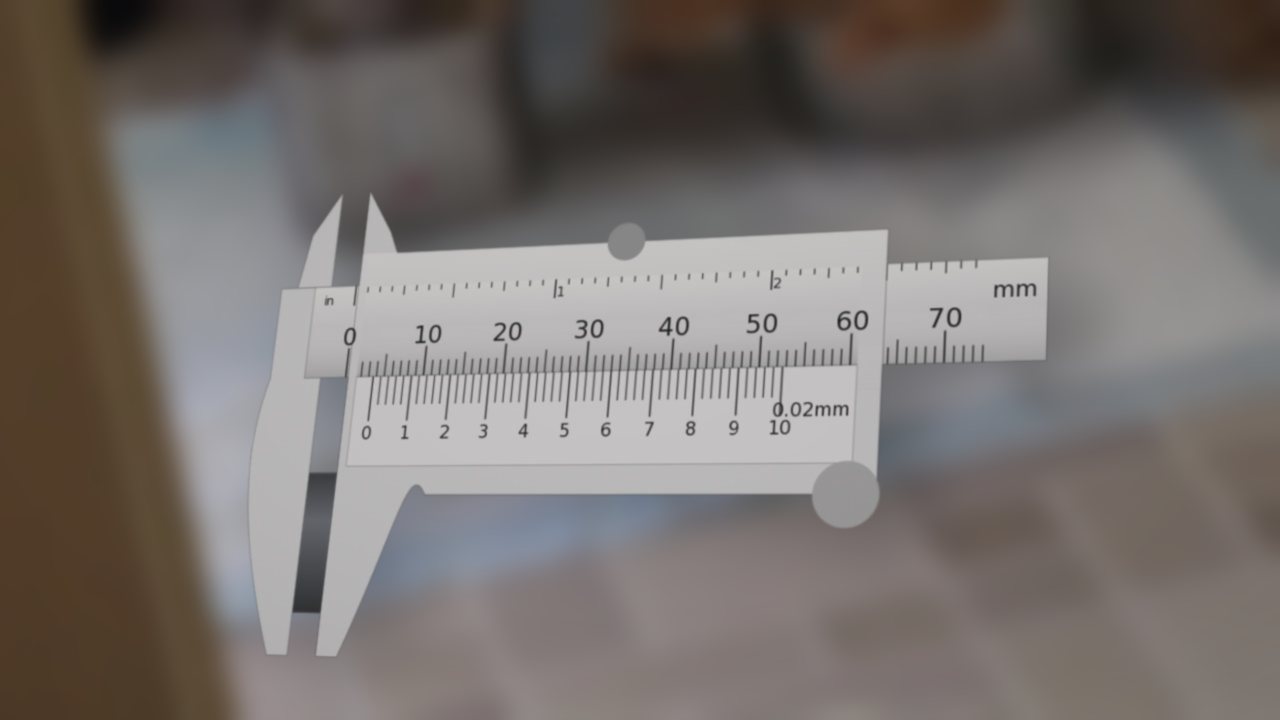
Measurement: 3.6 mm
